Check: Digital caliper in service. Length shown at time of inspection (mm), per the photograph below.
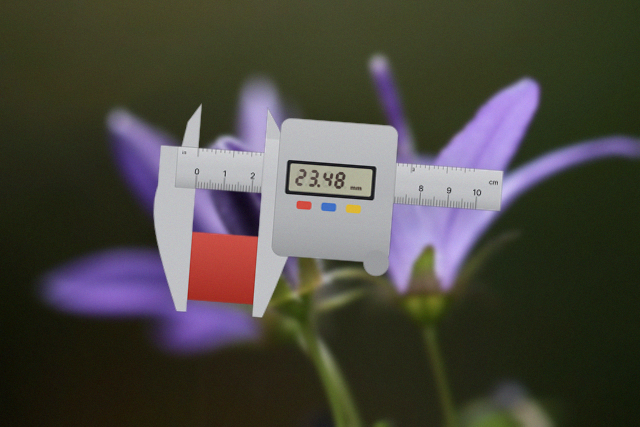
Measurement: 23.48 mm
